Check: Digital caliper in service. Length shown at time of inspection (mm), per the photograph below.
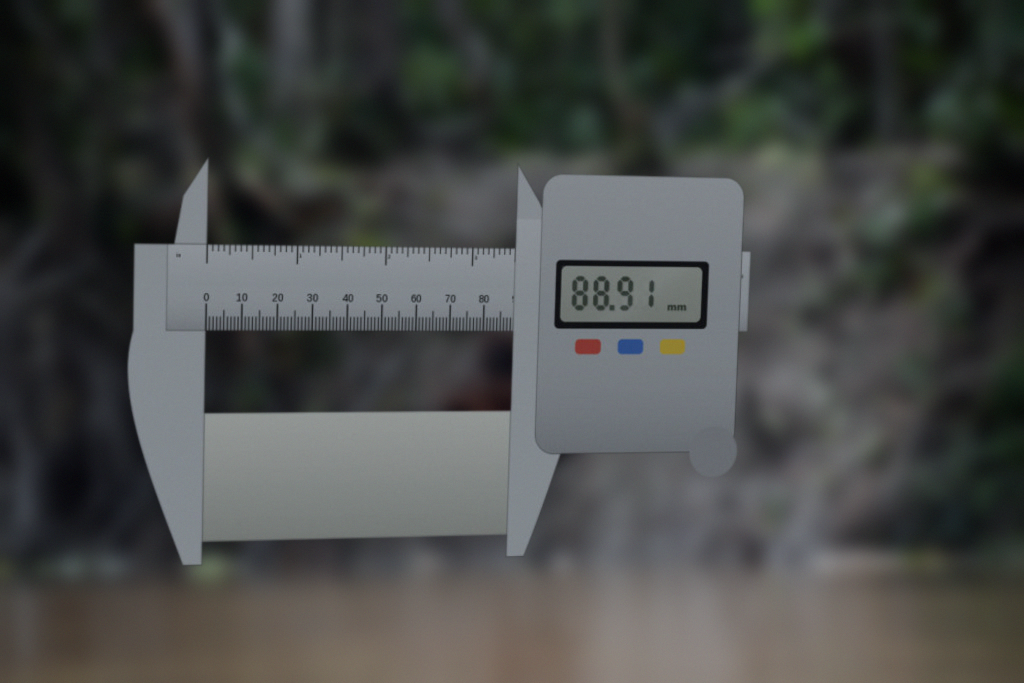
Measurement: 88.91 mm
